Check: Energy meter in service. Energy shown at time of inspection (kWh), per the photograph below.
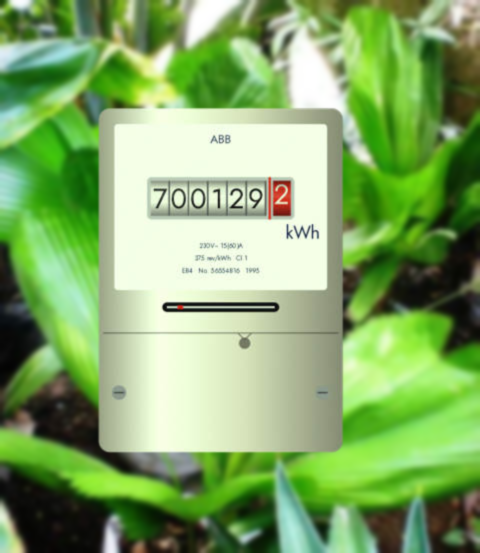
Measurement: 700129.2 kWh
